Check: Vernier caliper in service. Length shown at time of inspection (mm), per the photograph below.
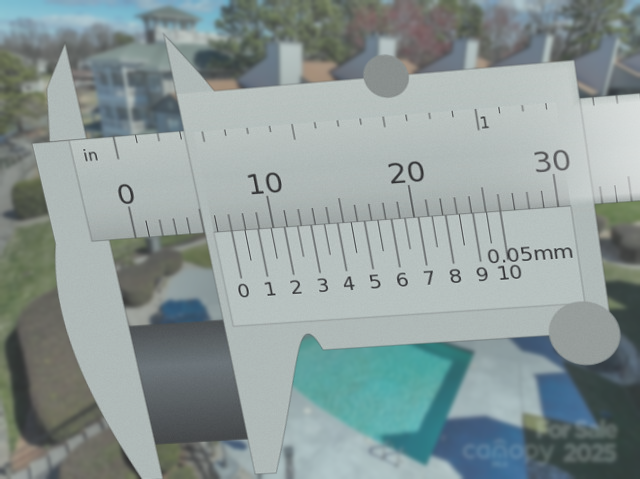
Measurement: 7.0 mm
